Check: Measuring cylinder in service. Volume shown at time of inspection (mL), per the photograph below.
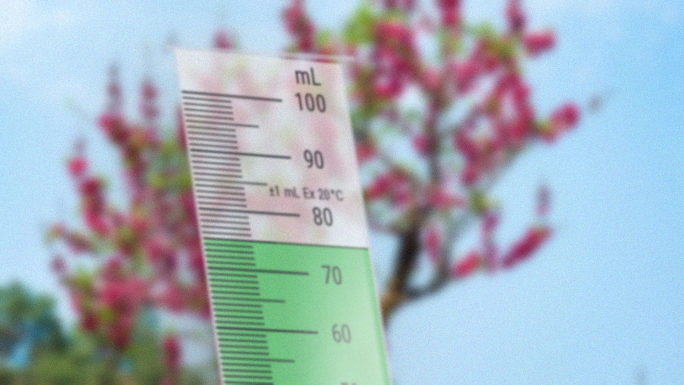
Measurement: 75 mL
